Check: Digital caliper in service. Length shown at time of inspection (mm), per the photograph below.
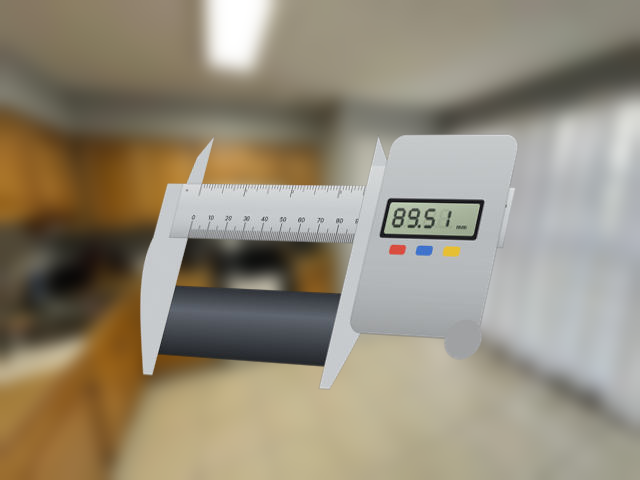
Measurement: 89.51 mm
